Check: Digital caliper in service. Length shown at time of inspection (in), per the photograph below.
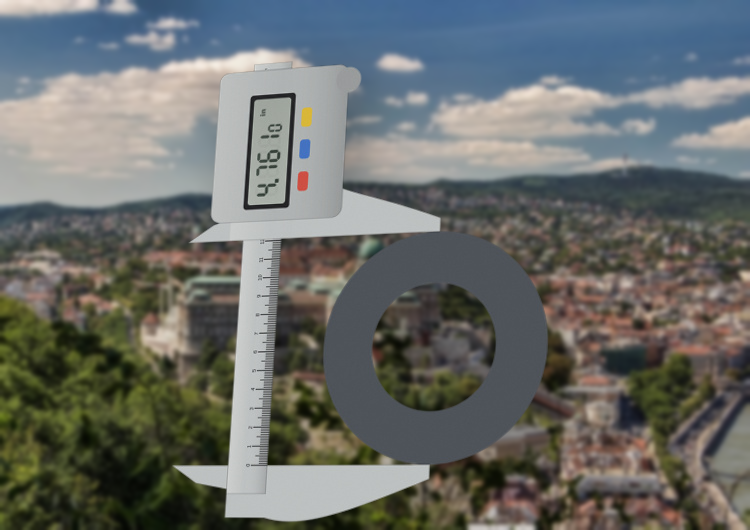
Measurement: 4.7610 in
